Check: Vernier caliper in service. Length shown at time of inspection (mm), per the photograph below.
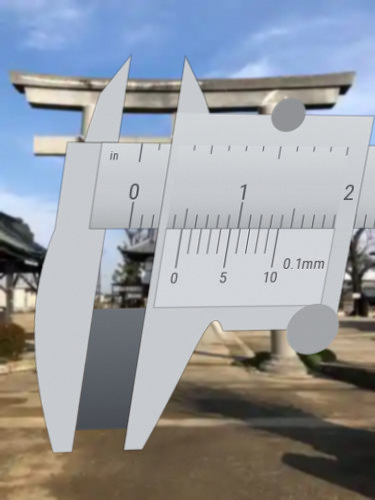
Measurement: 4.8 mm
